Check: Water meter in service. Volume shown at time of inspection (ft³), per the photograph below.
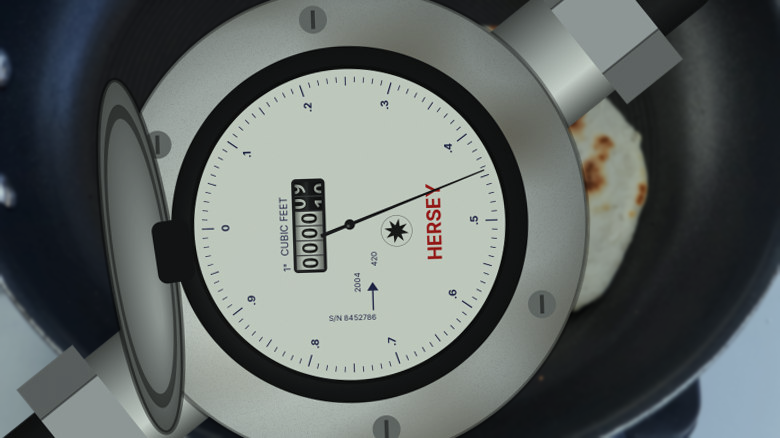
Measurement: 9.44 ft³
